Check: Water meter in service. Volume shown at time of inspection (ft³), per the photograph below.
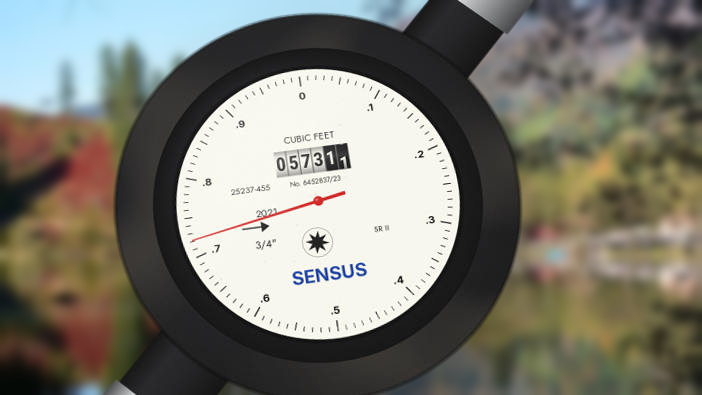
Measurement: 57310.72 ft³
